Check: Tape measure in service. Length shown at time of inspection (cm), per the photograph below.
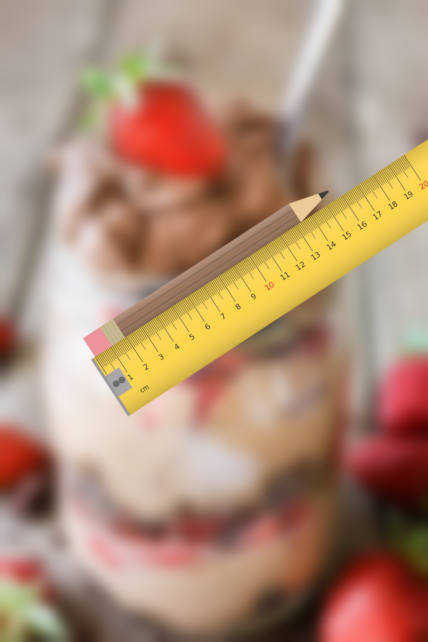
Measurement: 15.5 cm
